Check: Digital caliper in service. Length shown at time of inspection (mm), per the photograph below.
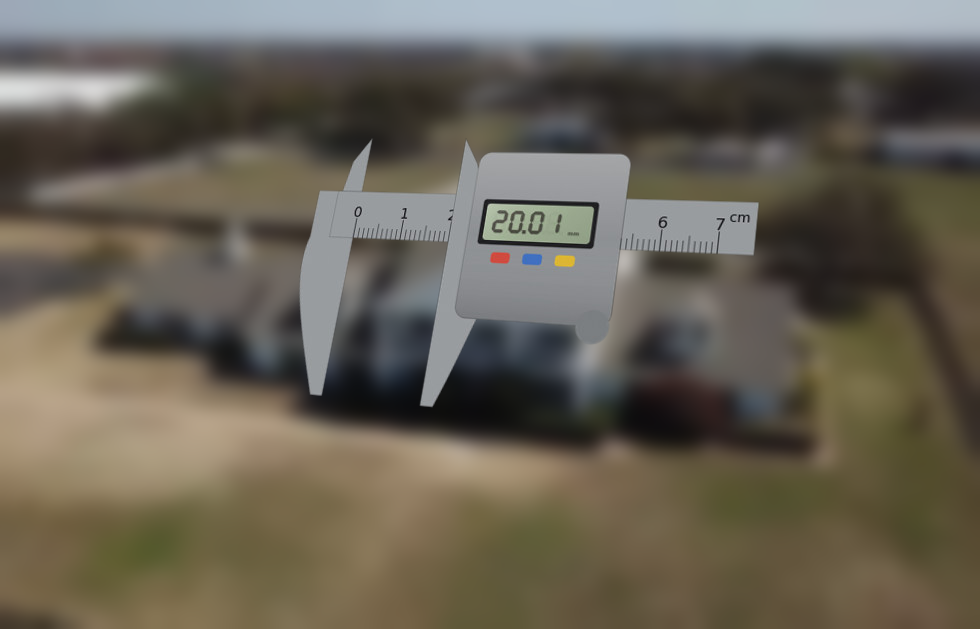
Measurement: 20.01 mm
